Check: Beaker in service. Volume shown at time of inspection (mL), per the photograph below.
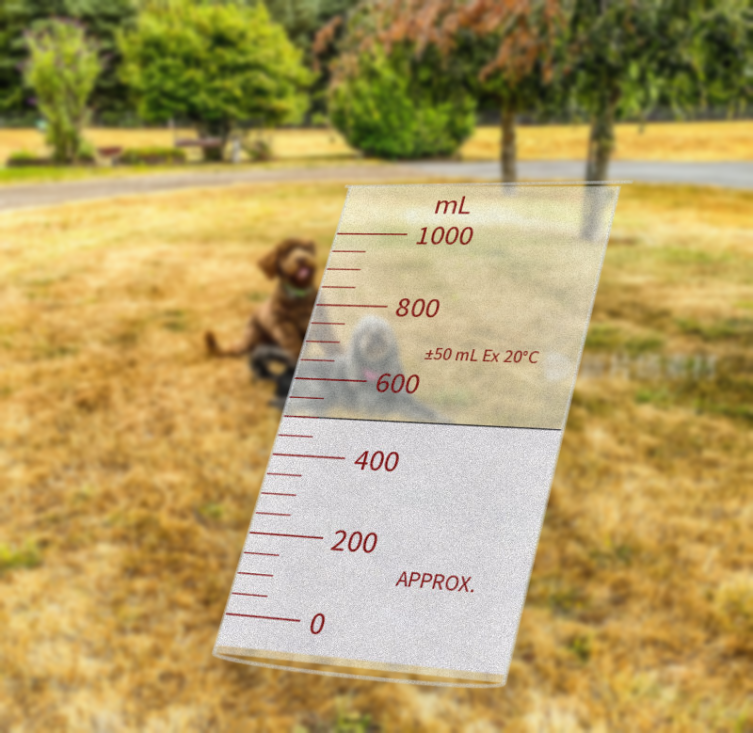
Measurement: 500 mL
